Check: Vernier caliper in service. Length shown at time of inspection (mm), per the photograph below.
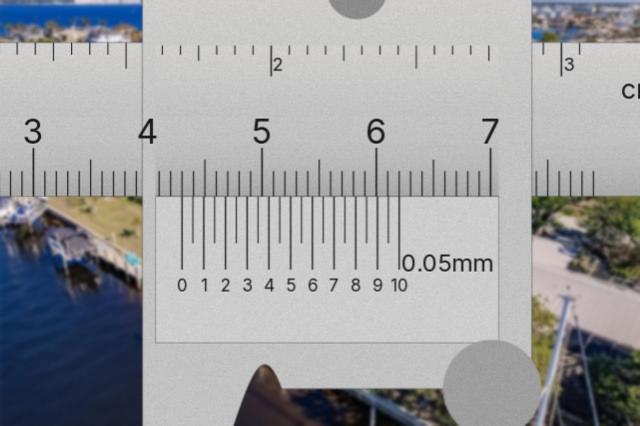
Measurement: 43.0 mm
